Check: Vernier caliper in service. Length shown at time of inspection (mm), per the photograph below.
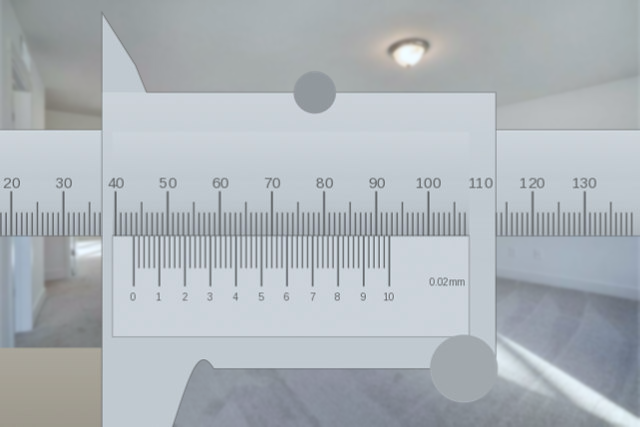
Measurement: 43.5 mm
